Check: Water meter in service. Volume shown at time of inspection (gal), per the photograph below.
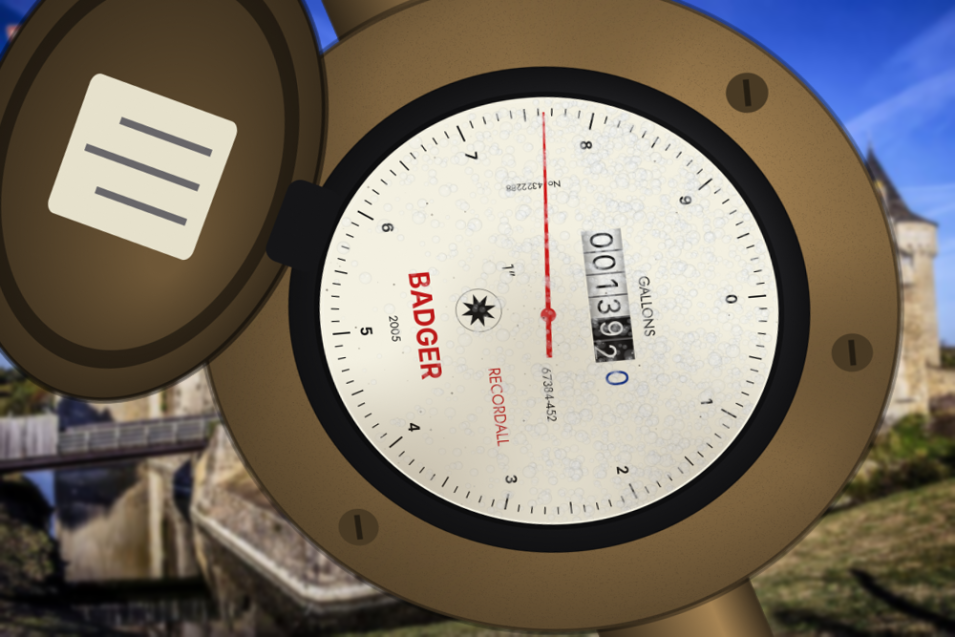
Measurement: 13917.6 gal
